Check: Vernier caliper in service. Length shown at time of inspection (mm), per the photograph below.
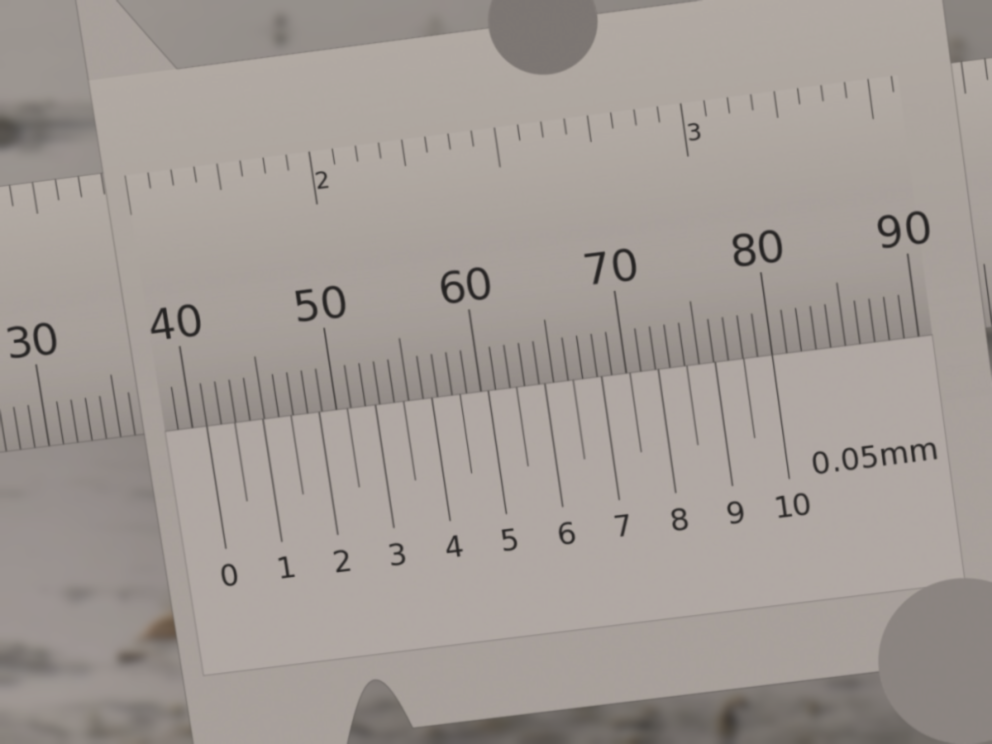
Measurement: 41.0 mm
